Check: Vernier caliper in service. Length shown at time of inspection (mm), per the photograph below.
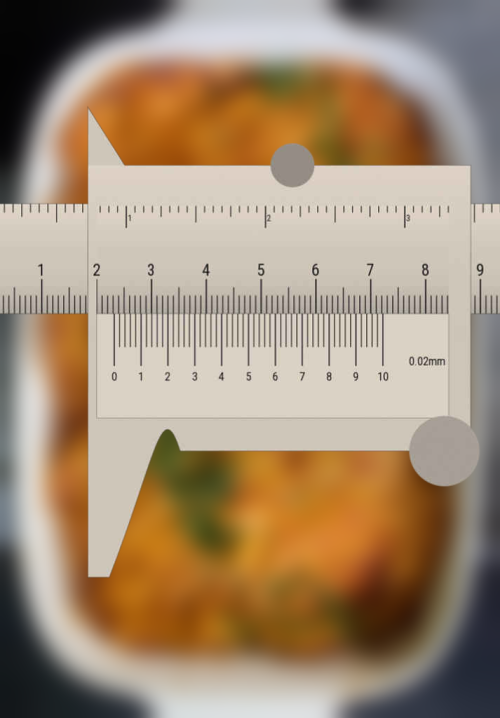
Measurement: 23.2 mm
